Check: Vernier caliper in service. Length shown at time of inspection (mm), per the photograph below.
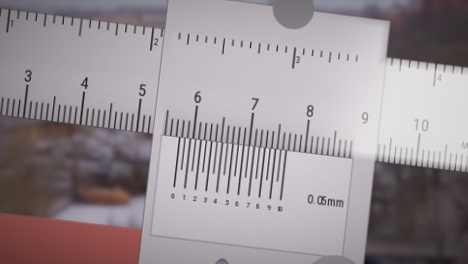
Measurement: 57.6 mm
